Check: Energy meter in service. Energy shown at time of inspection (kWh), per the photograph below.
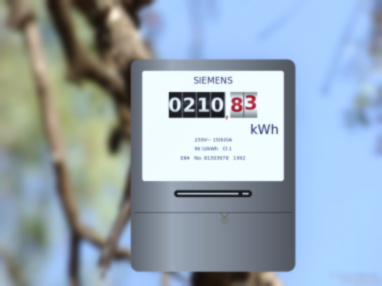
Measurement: 210.83 kWh
